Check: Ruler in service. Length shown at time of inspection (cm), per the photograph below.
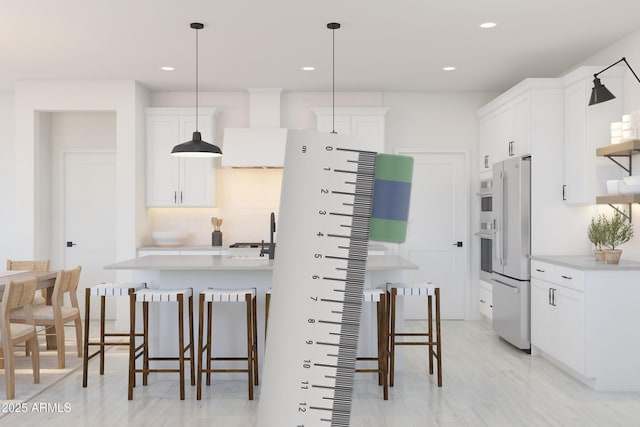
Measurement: 4 cm
